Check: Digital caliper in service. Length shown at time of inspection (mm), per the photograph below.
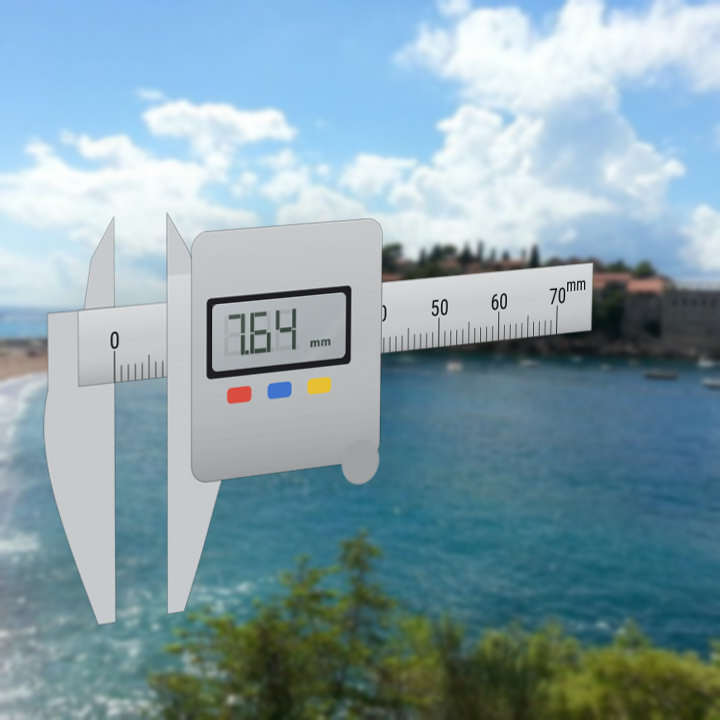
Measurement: 7.64 mm
